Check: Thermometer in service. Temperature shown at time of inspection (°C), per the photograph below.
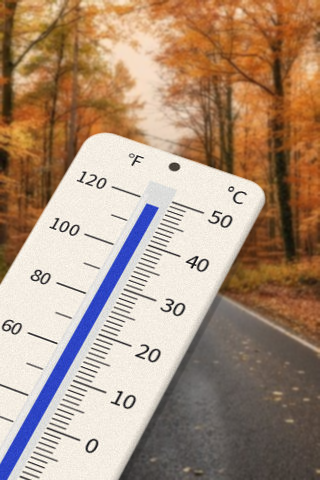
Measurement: 48 °C
